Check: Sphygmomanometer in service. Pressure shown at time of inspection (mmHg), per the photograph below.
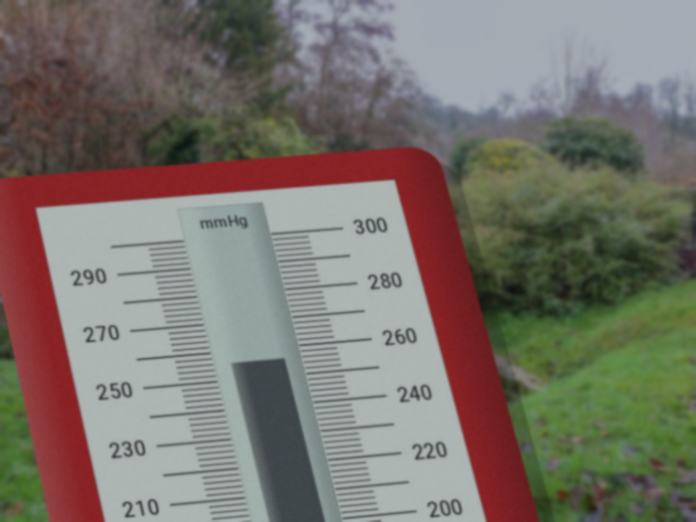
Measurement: 256 mmHg
